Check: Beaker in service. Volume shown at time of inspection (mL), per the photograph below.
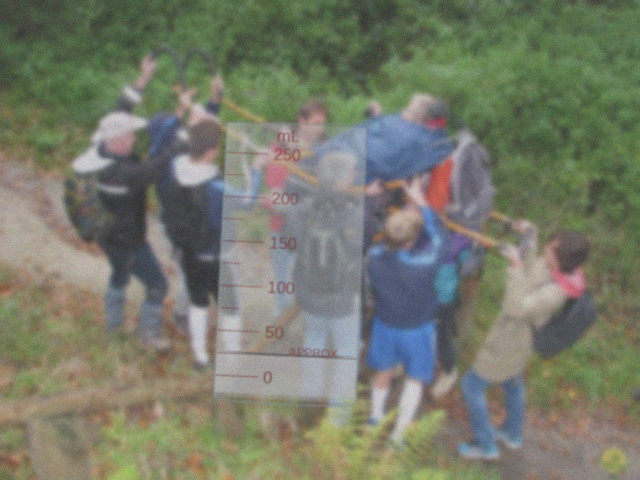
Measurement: 25 mL
